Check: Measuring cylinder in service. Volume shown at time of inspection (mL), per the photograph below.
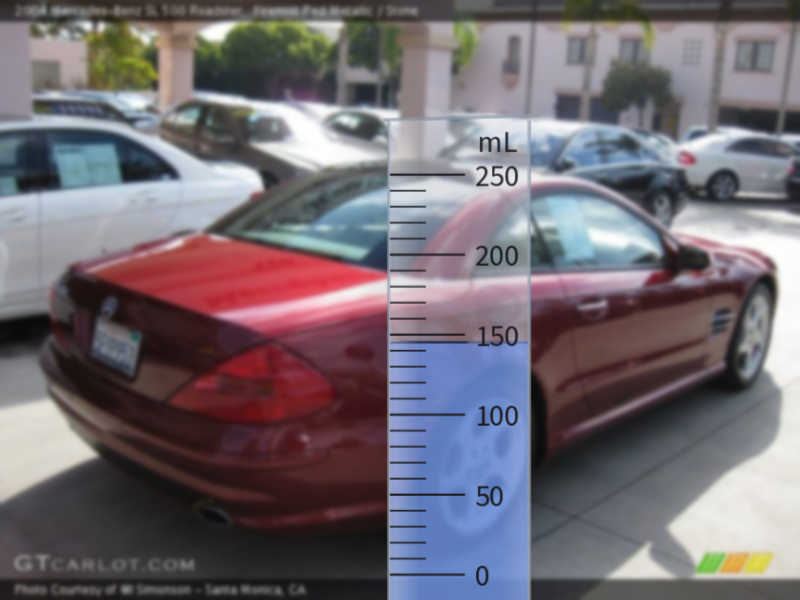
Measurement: 145 mL
